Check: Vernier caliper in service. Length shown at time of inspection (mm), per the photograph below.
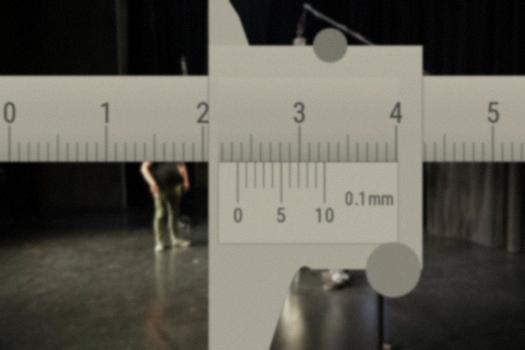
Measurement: 23.6 mm
